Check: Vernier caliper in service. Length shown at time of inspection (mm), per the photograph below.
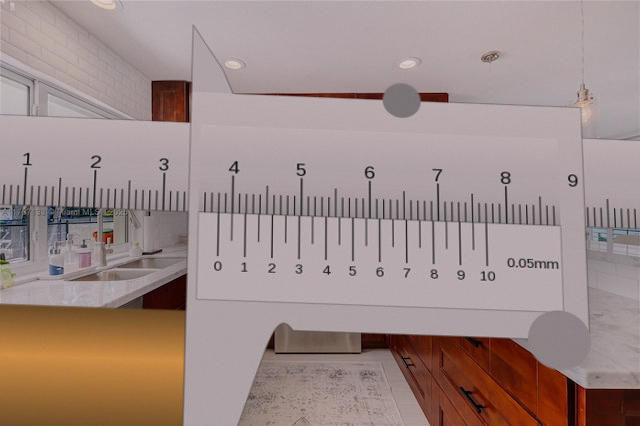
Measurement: 38.0 mm
